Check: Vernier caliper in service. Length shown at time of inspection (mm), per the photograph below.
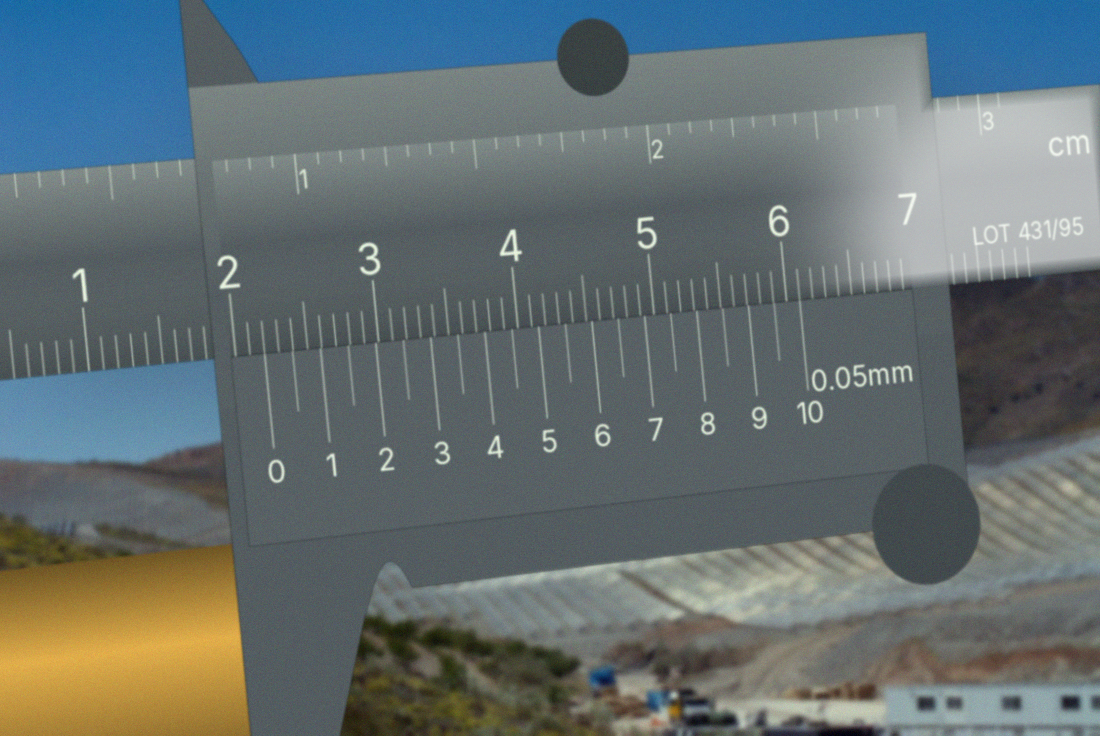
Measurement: 22.0 mm
